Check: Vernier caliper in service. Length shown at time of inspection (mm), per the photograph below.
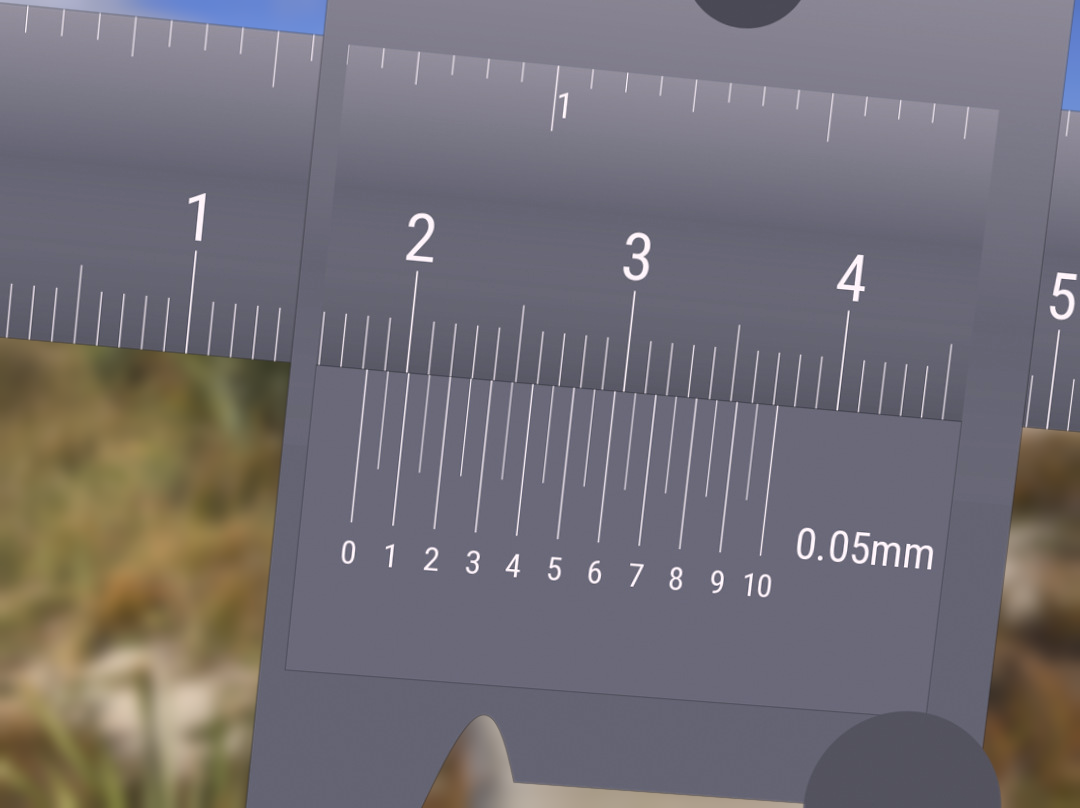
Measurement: 18.2 mm
